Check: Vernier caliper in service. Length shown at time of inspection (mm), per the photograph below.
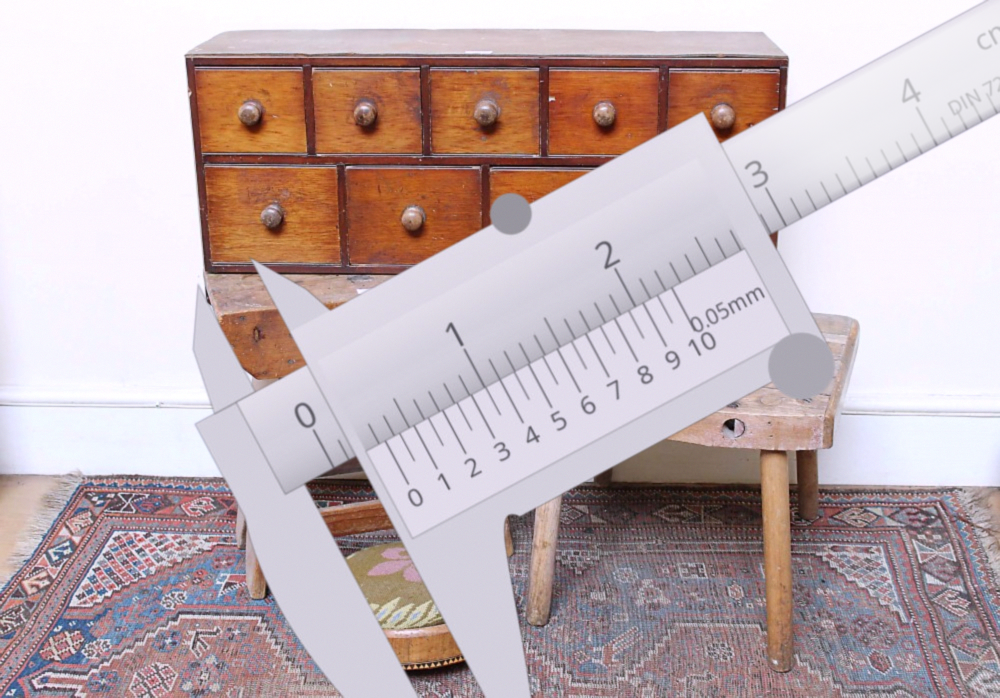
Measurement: 3.4 mm
